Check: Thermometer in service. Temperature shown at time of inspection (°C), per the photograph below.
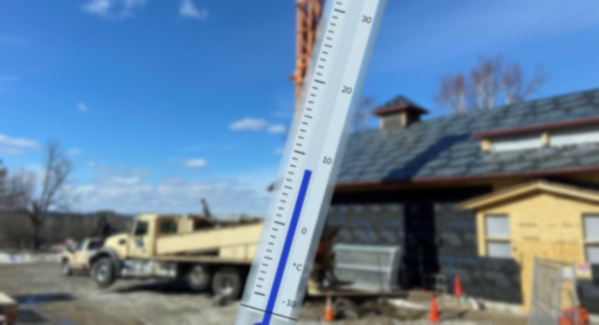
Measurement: 8 °C
